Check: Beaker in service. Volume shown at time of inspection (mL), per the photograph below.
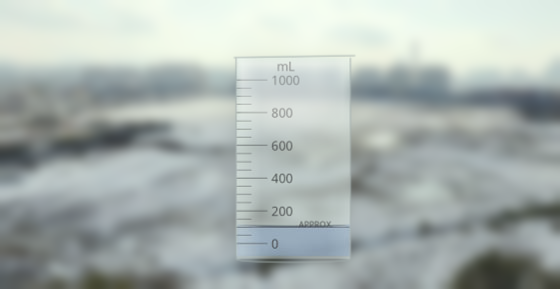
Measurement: 100 mL
